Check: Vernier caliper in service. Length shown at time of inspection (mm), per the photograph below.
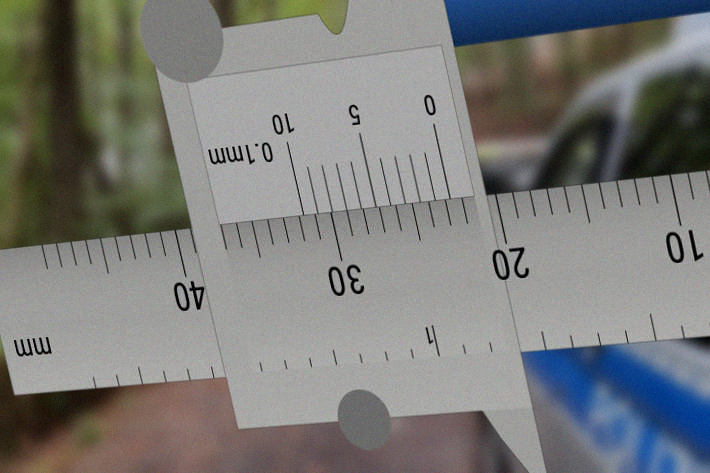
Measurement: 22.7 mm
